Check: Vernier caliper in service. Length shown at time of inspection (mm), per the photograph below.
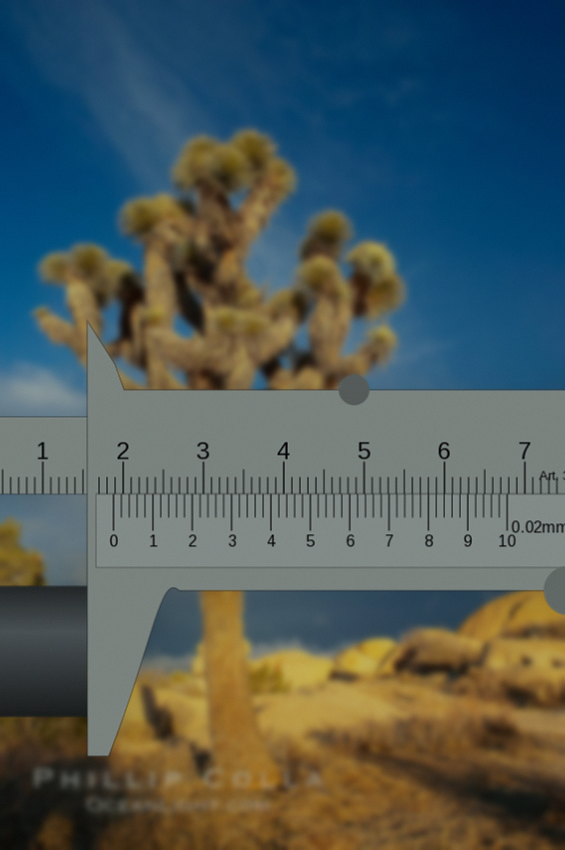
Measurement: 18.8 mm
